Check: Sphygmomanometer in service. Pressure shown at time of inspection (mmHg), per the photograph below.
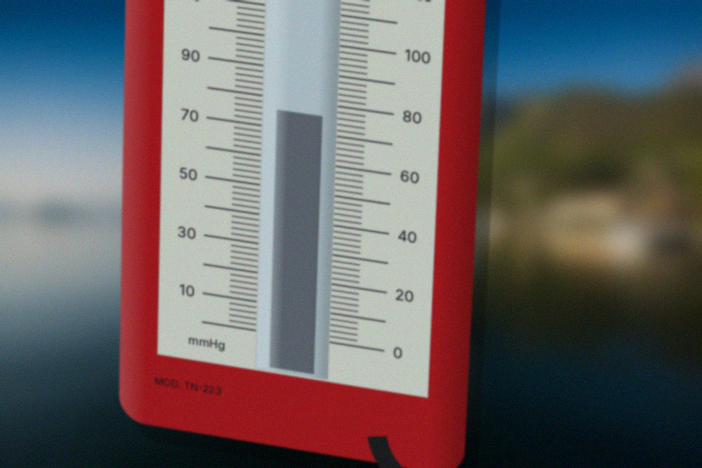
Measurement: 76 mmHg
